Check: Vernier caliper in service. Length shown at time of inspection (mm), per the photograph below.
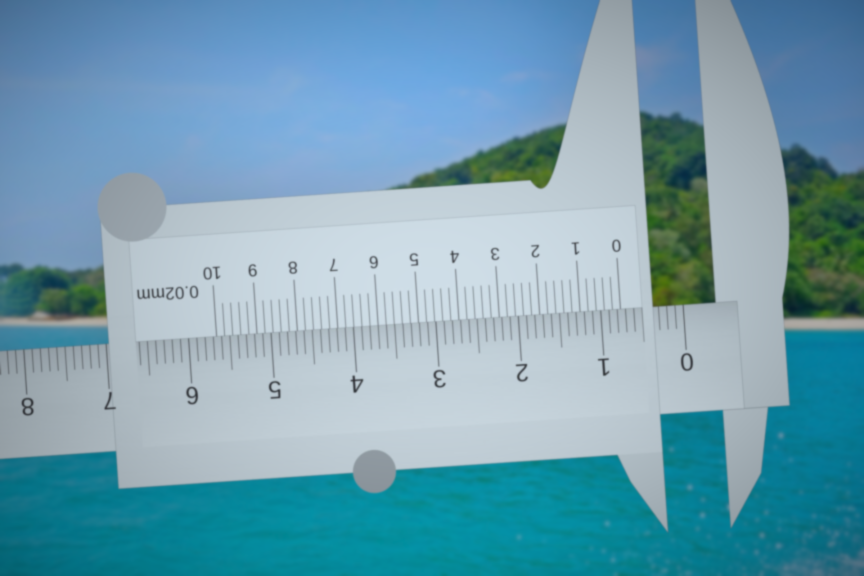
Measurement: 7.6 mm
